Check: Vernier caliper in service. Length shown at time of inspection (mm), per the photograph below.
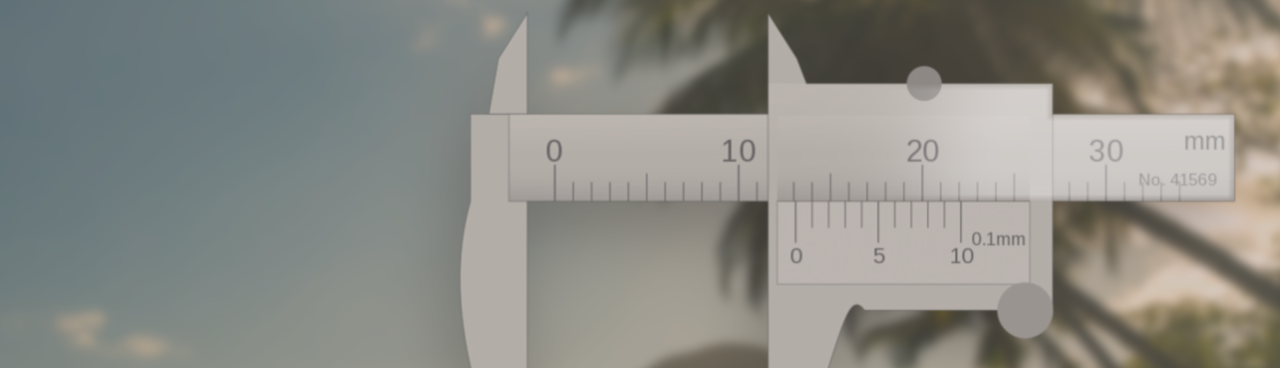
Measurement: 13.1 mm
